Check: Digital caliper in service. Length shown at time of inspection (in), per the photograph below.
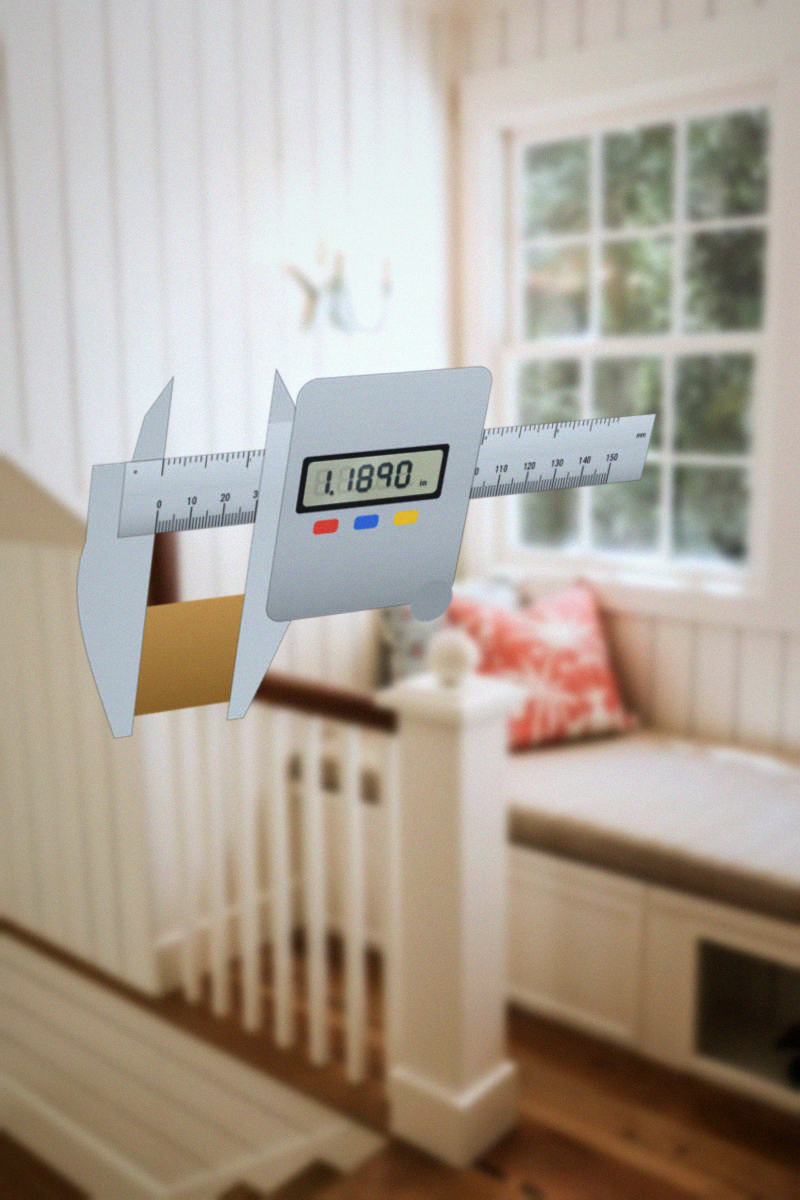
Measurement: 1.1890 in
